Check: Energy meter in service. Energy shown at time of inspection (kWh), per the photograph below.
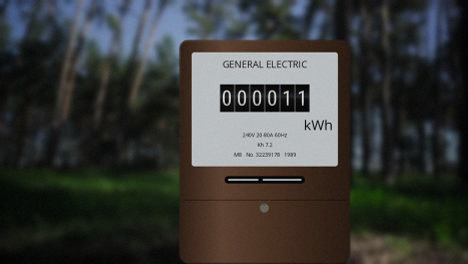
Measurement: 11 kWh
